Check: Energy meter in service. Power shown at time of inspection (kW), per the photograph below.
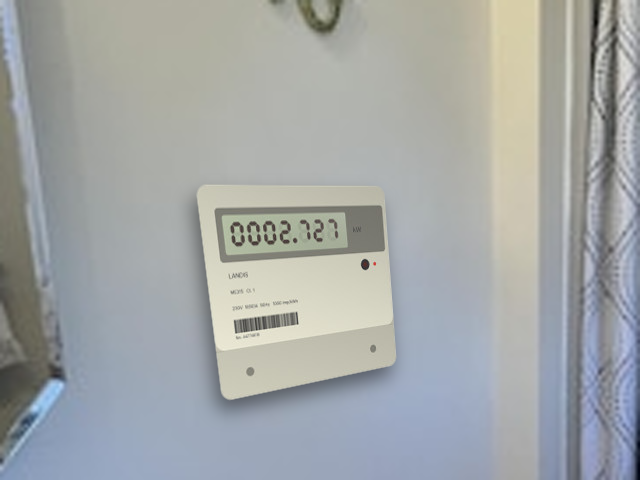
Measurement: 2.727 kW
